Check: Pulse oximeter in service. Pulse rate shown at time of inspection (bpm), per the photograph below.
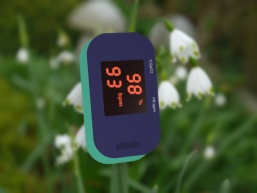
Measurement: 93 bpm
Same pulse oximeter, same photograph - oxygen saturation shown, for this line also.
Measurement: 98 %
